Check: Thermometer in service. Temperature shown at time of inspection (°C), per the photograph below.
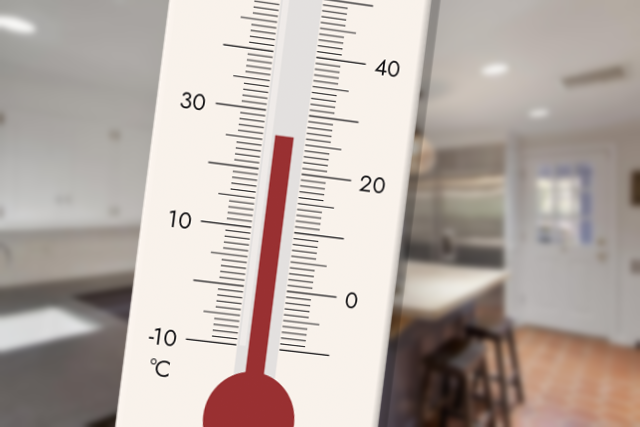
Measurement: 26 °C
